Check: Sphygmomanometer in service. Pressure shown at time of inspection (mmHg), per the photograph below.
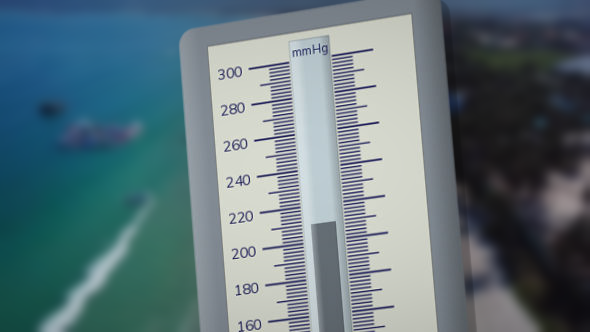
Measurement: 210 mmHg
